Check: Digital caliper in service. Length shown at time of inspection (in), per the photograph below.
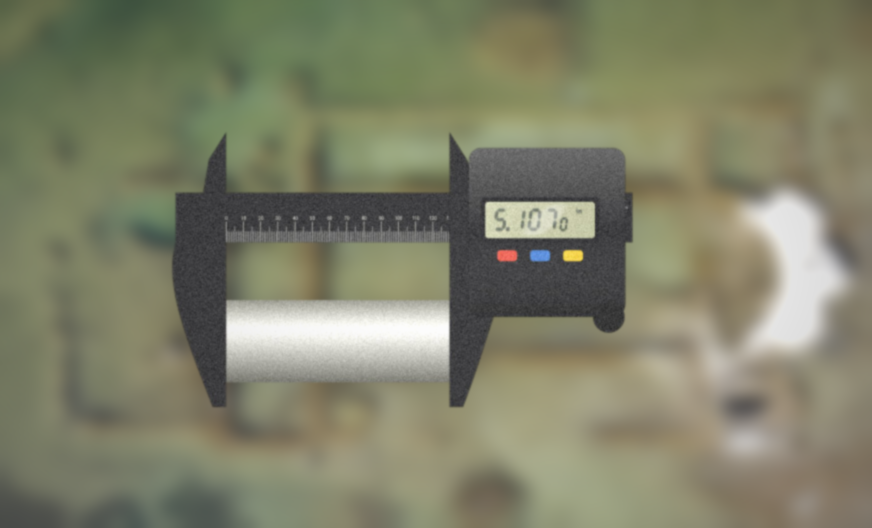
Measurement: 5.1070 in
